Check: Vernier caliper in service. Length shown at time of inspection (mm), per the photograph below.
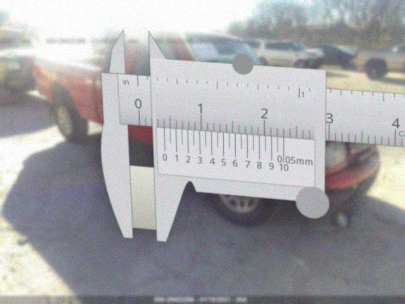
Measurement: 4.0 mm
